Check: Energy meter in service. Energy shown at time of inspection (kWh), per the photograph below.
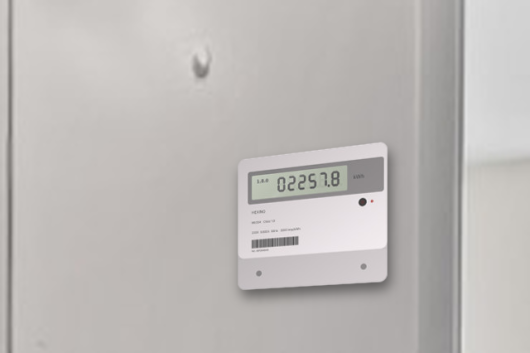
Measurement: 2257.8 kWh
